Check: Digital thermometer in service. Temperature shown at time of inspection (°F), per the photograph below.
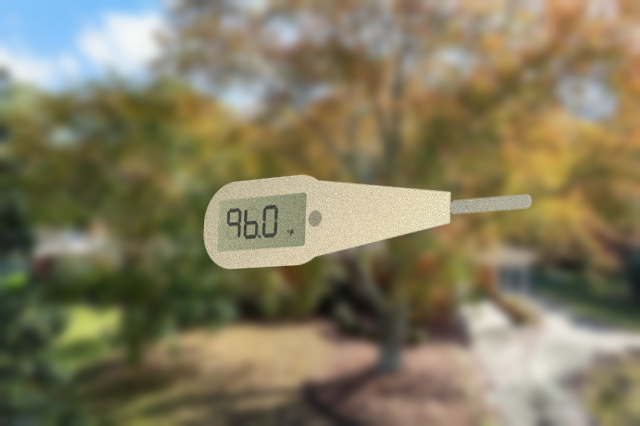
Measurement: 96.0 °F
